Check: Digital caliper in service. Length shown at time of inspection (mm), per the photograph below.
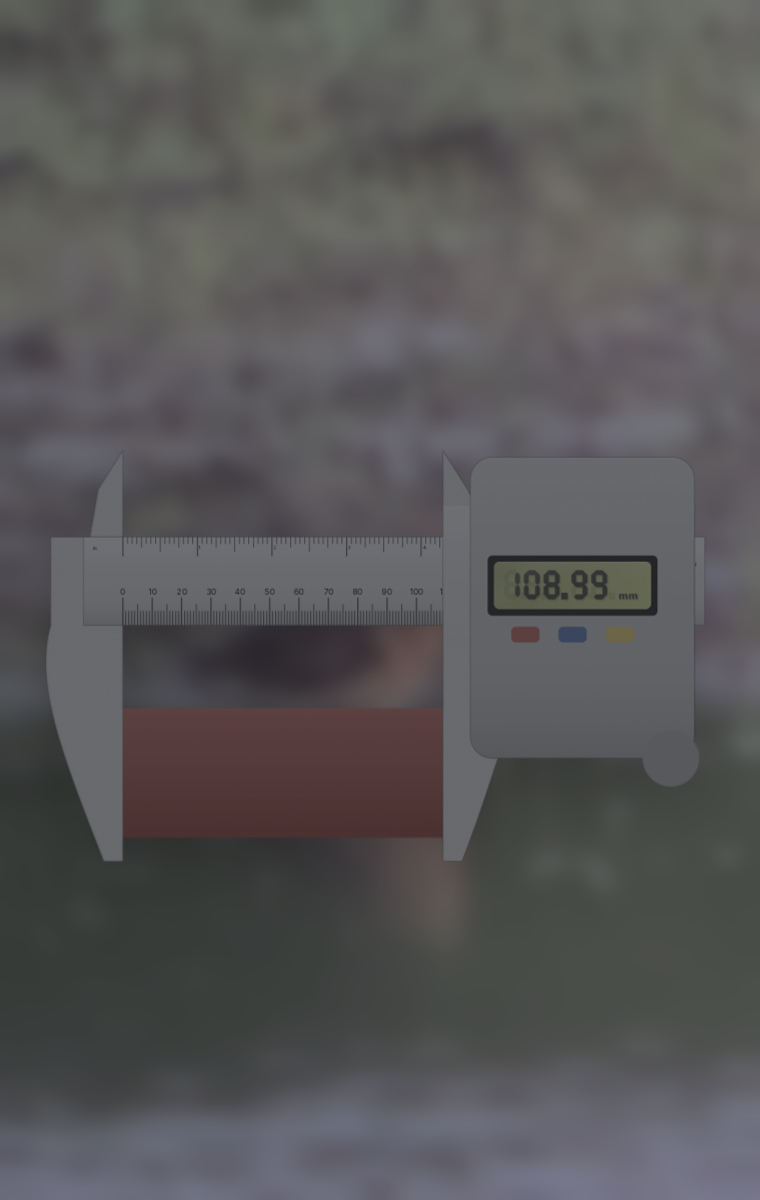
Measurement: 108.99 mm
